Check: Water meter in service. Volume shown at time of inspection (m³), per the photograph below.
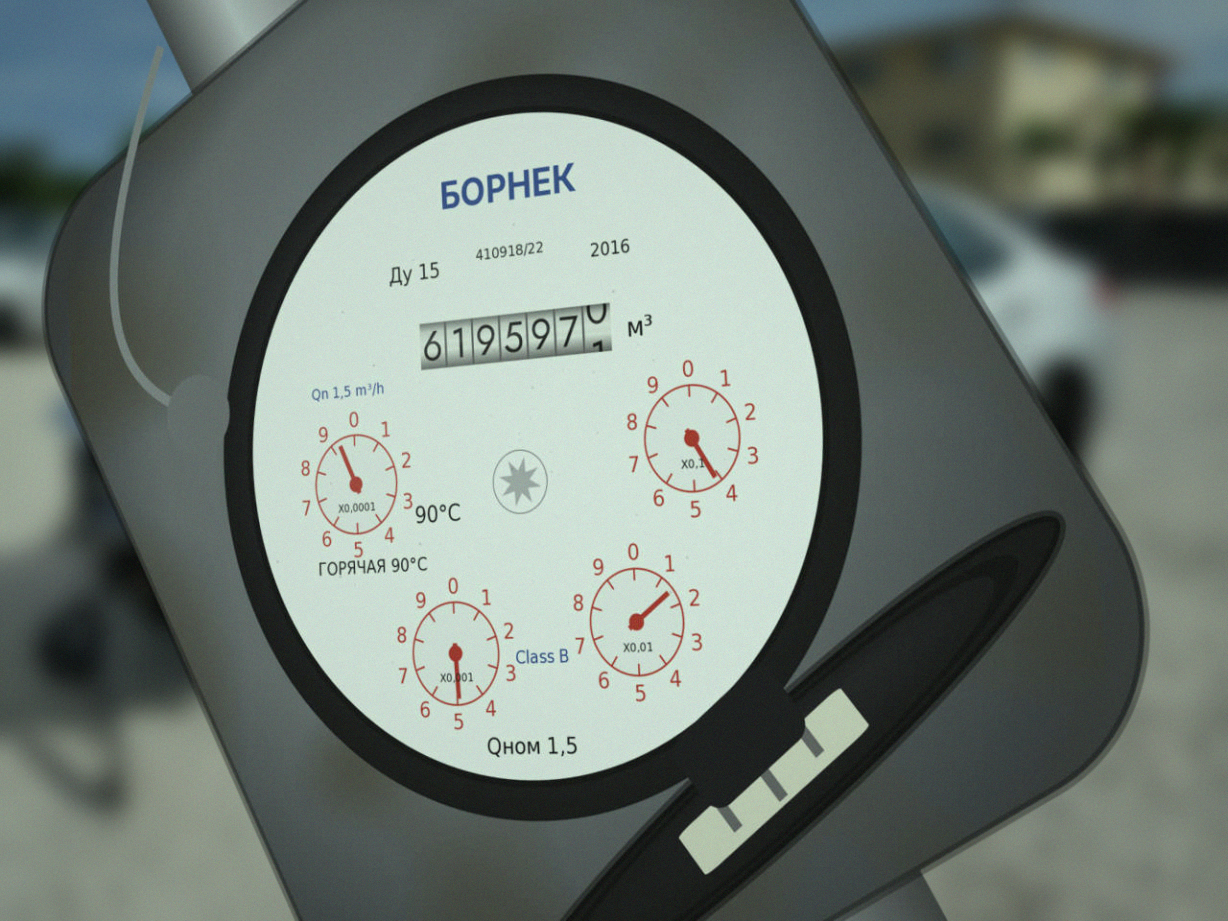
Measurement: 6195970.4149 m³
